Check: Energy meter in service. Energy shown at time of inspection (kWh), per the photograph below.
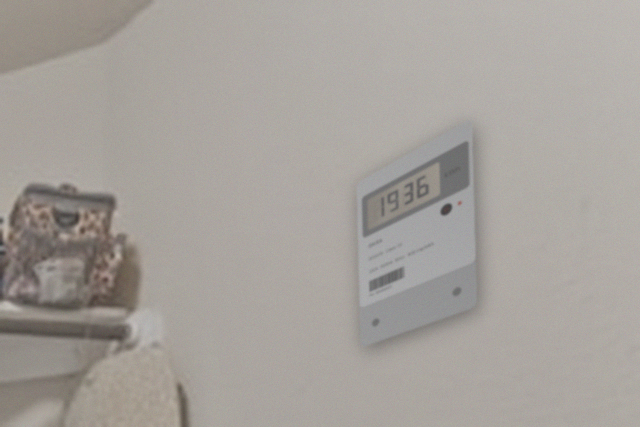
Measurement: 1936 kWh
